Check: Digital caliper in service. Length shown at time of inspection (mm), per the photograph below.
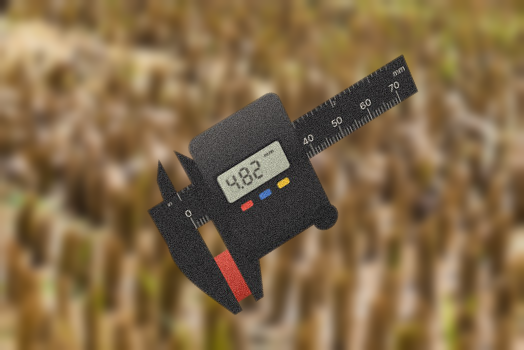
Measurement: 4.82 mm
